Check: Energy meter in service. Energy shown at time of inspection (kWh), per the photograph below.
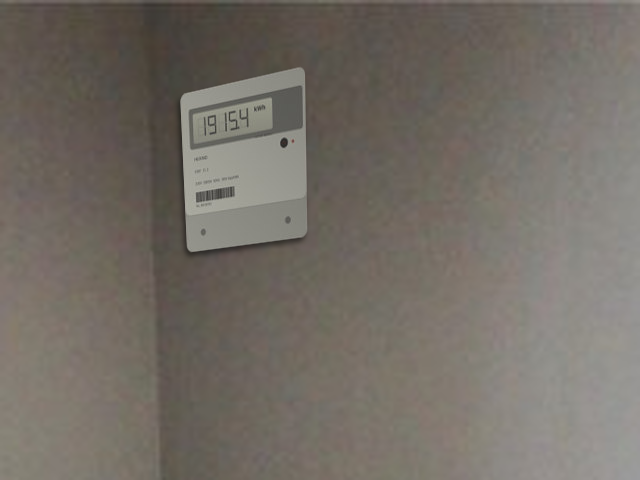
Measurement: 1915.4 kWh
